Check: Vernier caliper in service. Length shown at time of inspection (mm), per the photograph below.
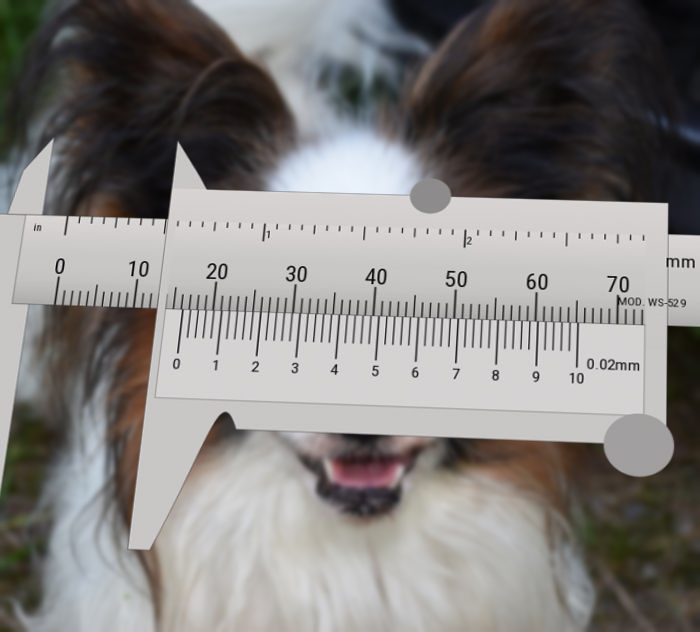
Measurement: 16.2 mm
